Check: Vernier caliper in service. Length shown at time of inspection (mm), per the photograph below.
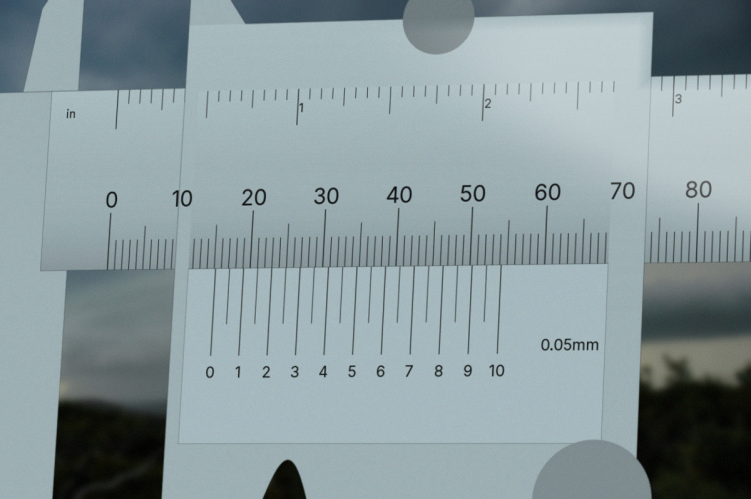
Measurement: 15.2 mm
